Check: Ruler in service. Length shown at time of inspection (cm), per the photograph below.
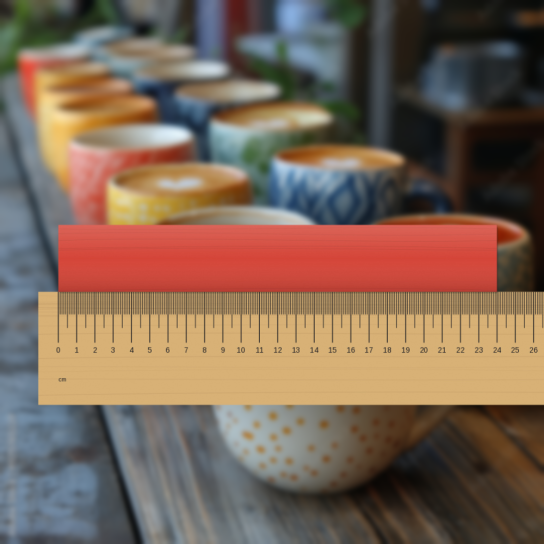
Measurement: 24 cm
